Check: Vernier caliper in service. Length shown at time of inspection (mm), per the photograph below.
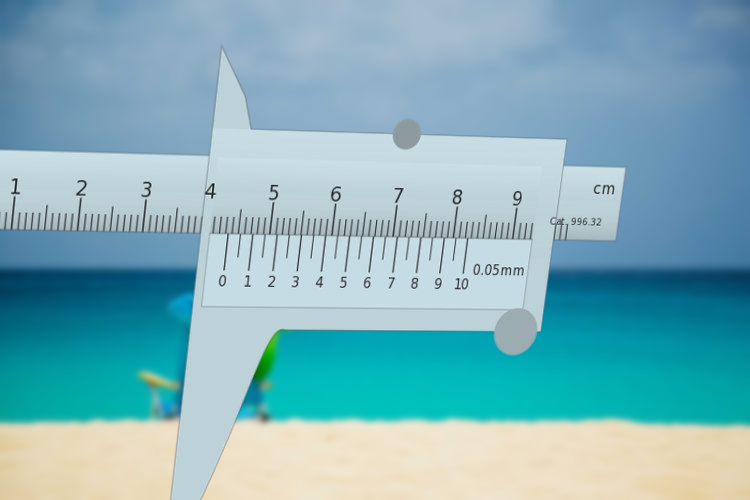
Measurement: 43.4 mm
